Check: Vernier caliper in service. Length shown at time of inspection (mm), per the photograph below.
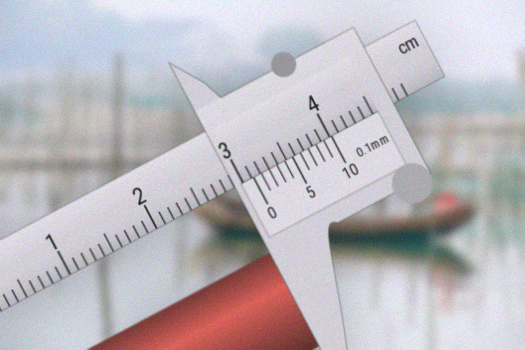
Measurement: 31.2 mm
